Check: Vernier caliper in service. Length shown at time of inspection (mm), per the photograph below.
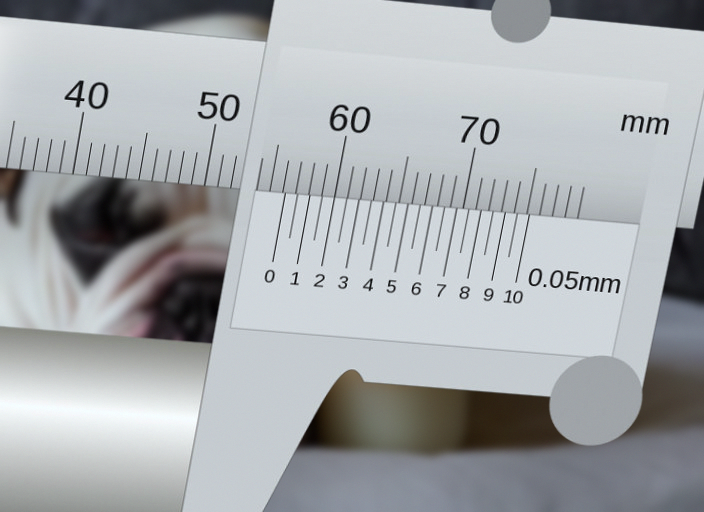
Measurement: 56.2 mm
